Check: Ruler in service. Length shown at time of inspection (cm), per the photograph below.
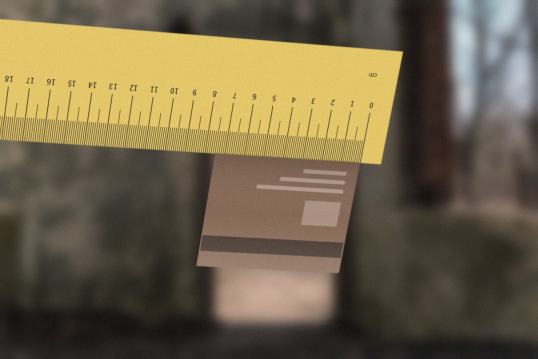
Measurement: 7.5 cm
